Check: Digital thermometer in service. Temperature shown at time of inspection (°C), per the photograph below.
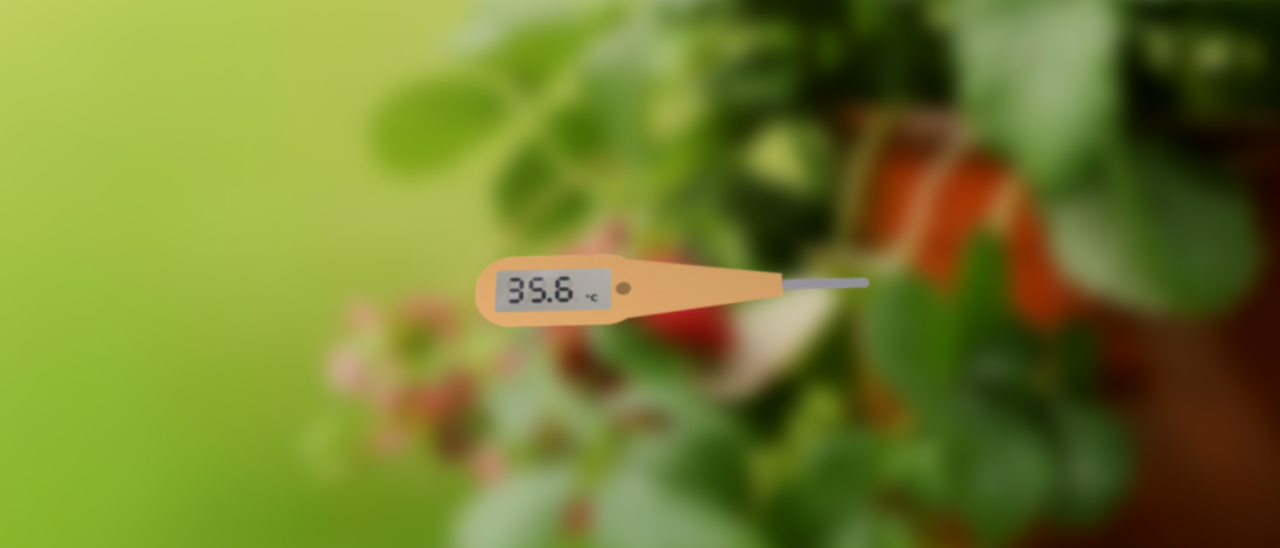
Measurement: 35.6 °C
